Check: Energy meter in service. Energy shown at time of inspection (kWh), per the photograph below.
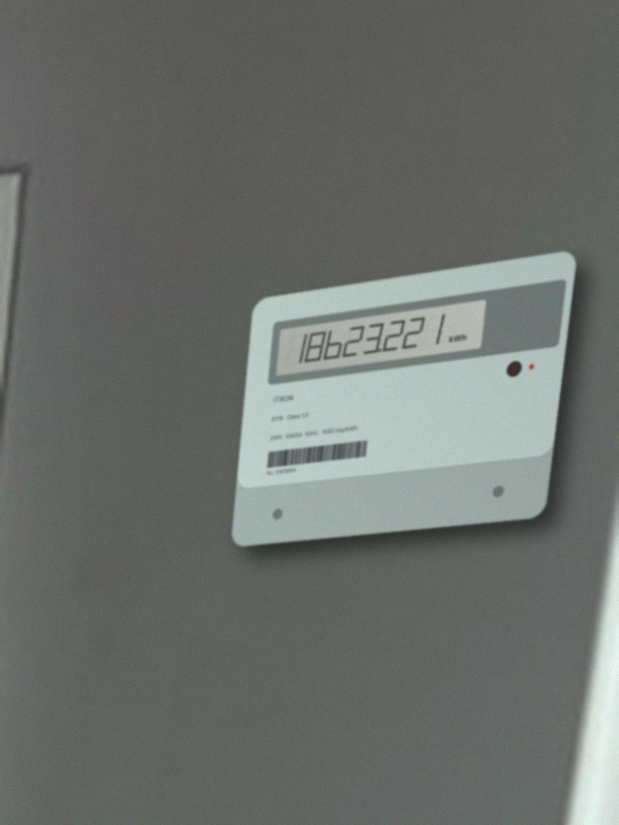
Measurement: 18623.221 kWh
